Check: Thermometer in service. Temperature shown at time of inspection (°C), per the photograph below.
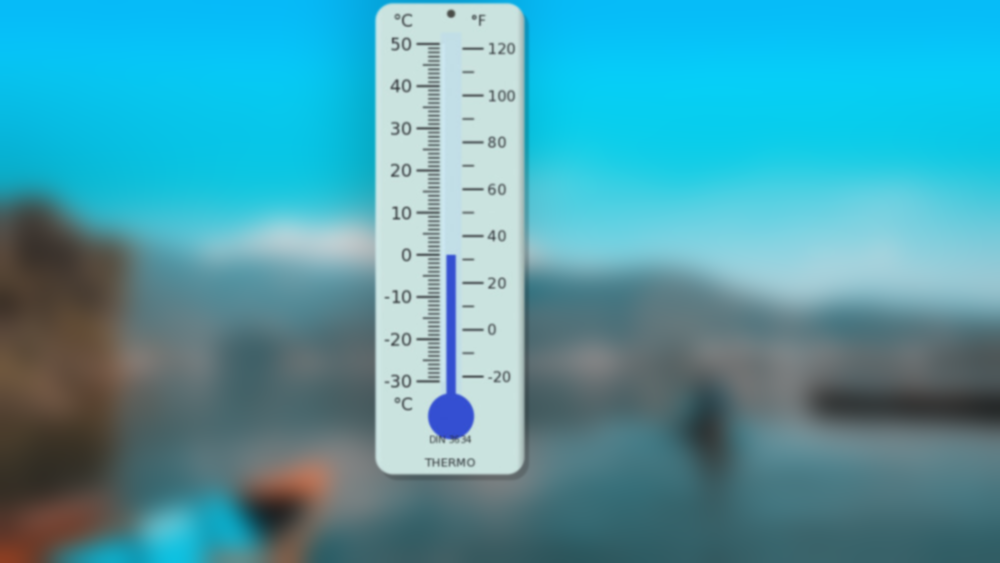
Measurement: 0 °C
